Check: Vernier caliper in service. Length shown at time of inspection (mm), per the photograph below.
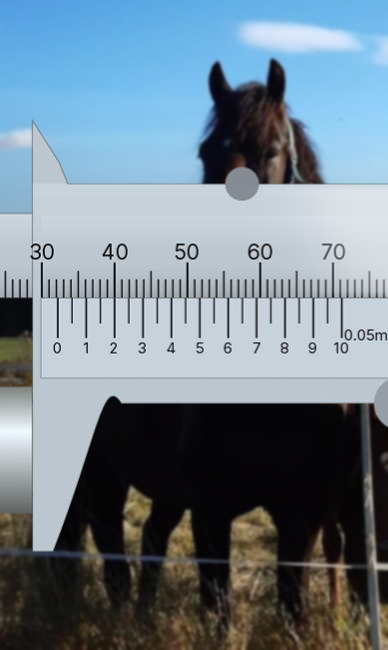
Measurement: 32.2 mm
